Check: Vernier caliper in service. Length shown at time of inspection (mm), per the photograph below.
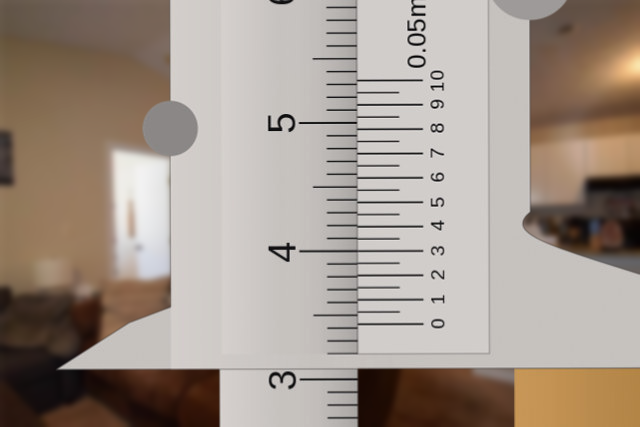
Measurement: 34.3 mm
